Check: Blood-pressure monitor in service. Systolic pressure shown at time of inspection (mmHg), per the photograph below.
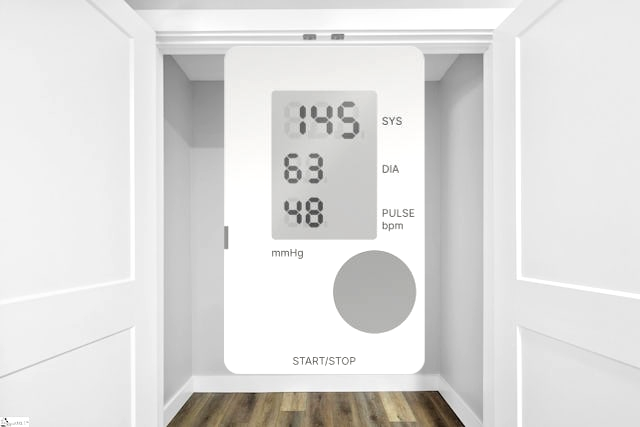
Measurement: 145 mmHg
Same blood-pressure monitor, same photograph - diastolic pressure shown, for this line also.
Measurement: 63 mmHg
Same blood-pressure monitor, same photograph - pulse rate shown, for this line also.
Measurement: 48 bpm
